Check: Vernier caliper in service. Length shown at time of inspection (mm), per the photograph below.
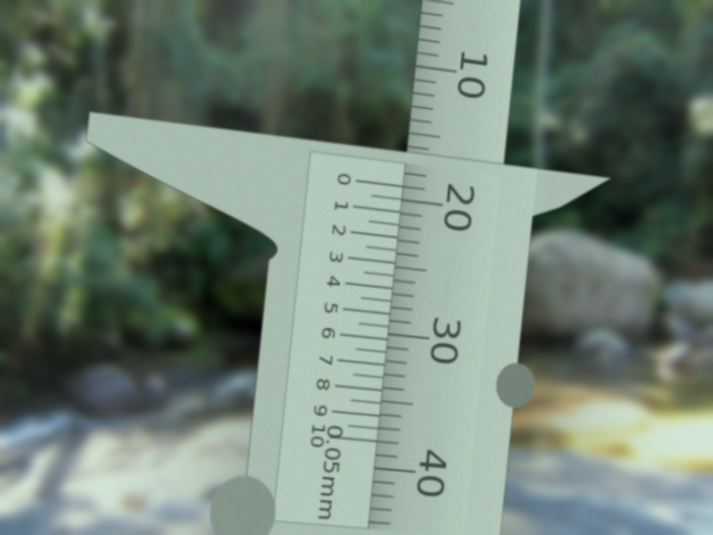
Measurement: 19.0 mm
